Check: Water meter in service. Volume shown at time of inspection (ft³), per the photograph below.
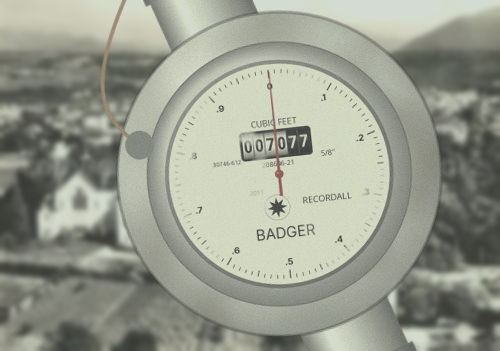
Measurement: 7077.00 ft³
